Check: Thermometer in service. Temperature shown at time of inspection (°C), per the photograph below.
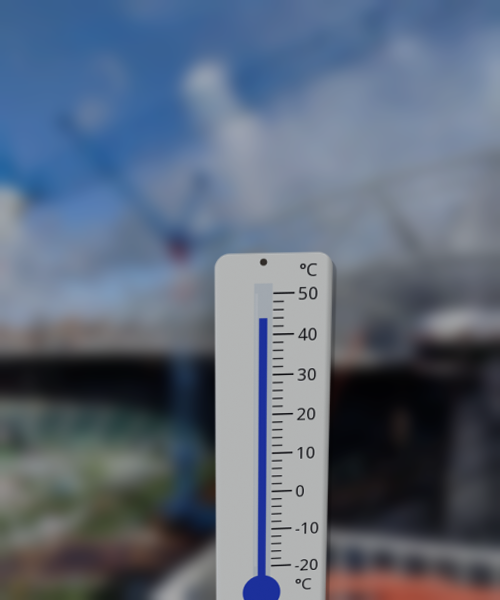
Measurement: 44 °C
